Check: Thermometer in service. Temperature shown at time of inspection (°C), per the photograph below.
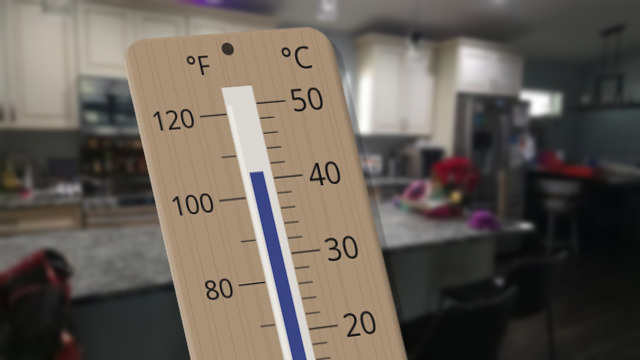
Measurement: 41 °C
